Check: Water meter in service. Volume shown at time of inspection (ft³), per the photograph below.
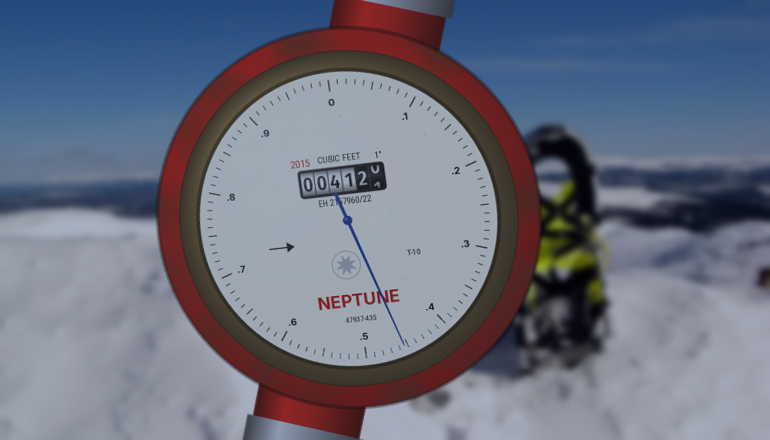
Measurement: 4120.45 ft³
